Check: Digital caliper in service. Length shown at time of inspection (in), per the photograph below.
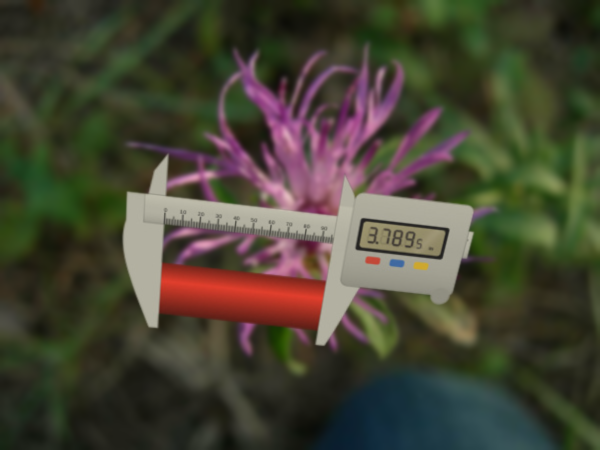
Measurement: 3.7895 in
